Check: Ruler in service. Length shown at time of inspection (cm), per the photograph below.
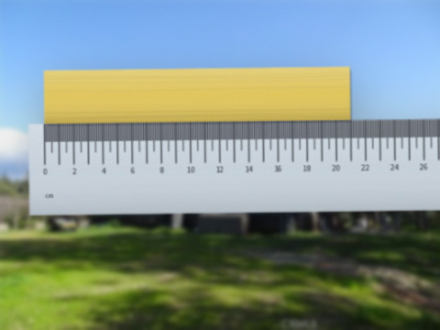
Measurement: 21 cm
